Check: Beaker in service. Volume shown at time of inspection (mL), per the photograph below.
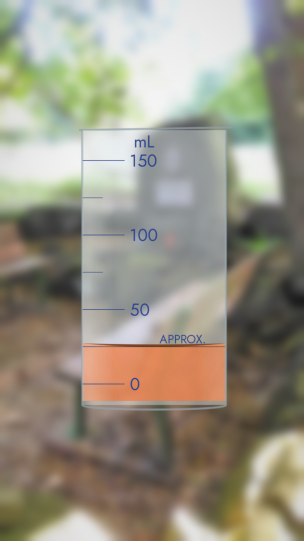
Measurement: 25 mL
